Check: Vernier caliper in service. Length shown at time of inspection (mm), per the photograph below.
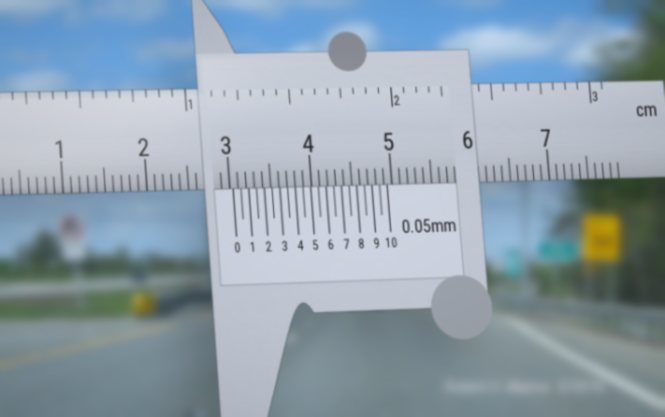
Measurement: 30.4 mm
